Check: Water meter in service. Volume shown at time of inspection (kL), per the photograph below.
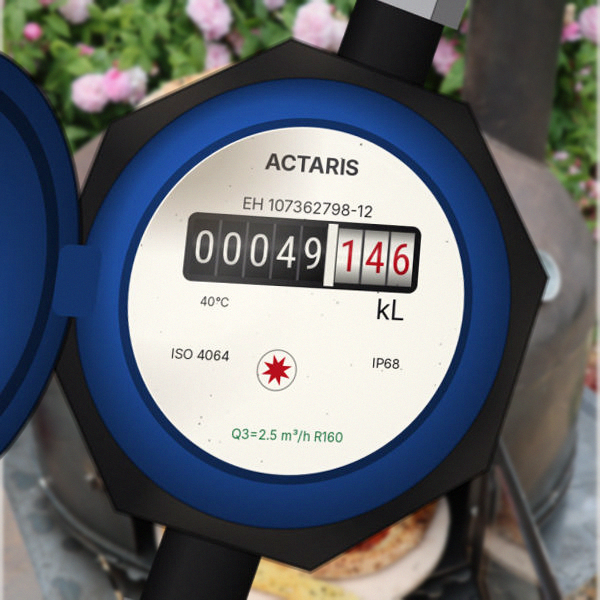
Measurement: 49.146 kL
